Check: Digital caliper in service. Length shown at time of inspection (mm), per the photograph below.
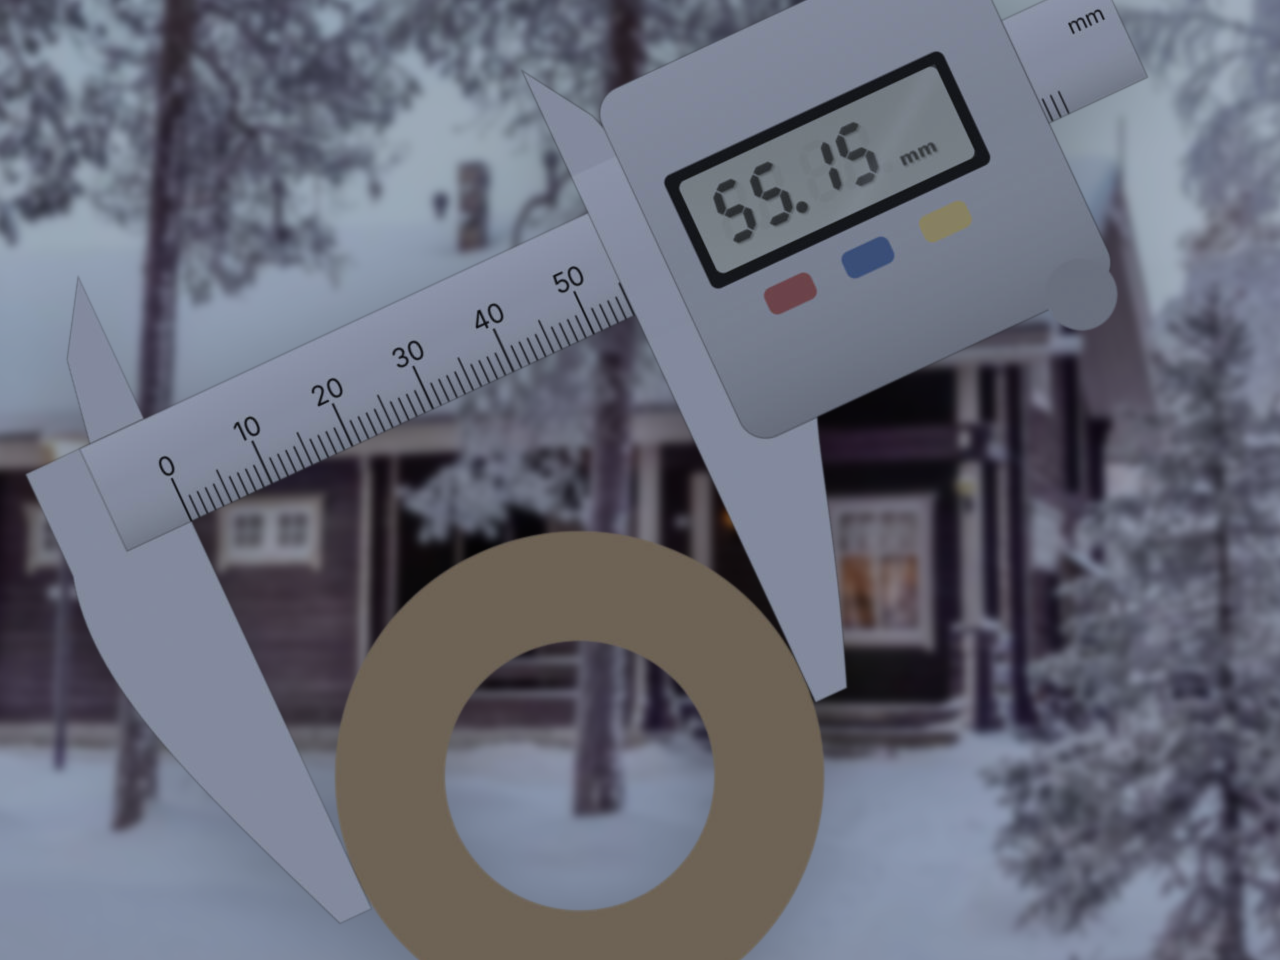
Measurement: 55.15 mm
